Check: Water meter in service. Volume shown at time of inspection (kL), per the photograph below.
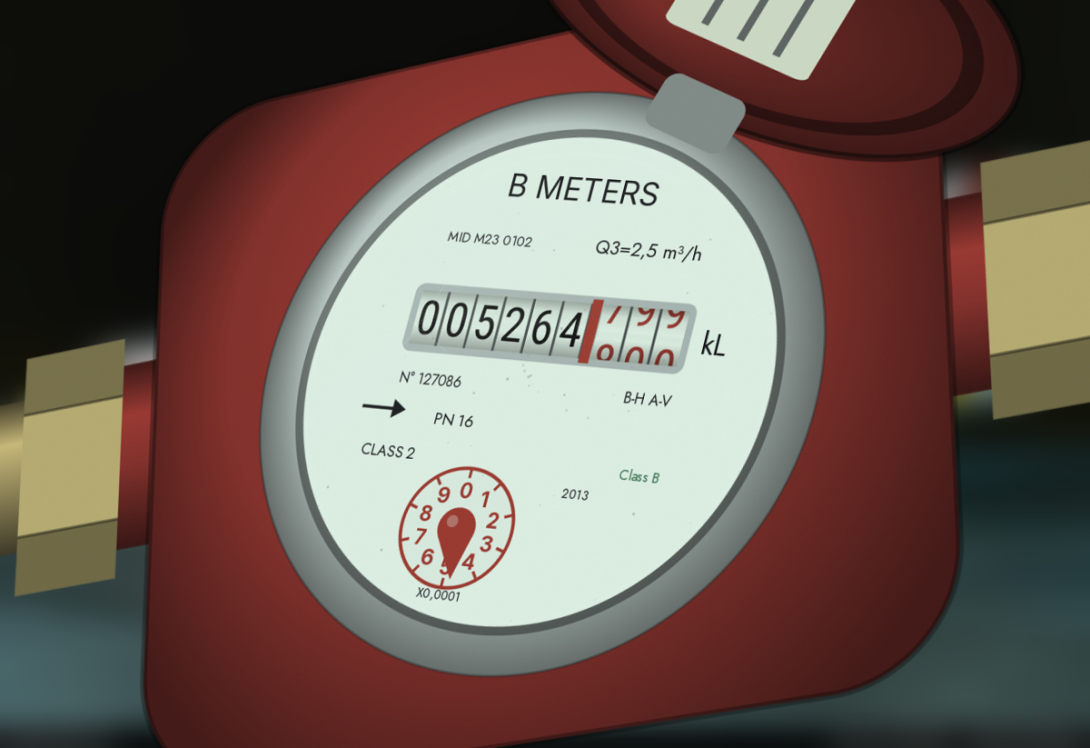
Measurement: 5264.7994 kL
